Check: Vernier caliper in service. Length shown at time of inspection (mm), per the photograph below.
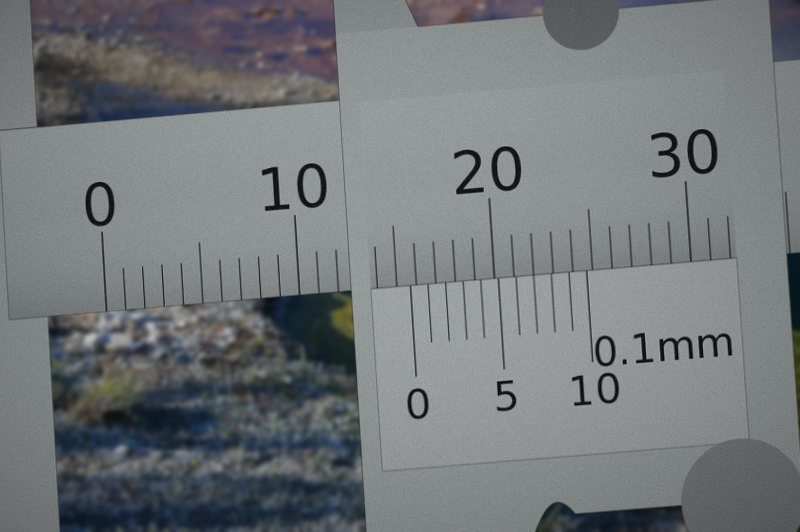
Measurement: 15.7 mm
